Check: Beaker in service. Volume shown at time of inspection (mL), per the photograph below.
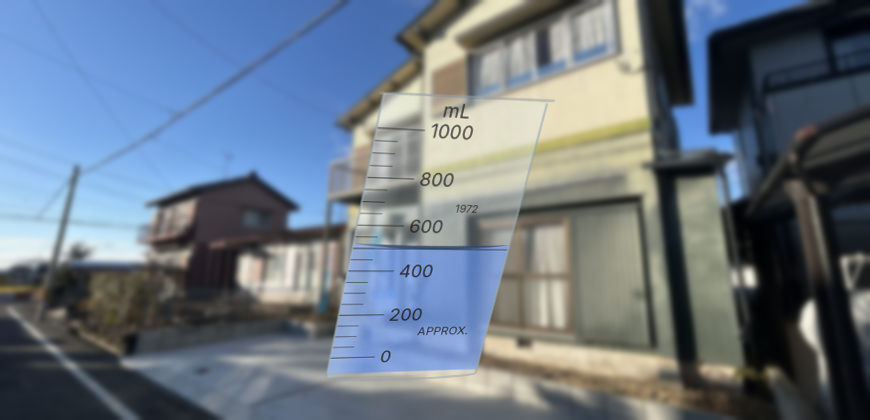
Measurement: 500 mL
